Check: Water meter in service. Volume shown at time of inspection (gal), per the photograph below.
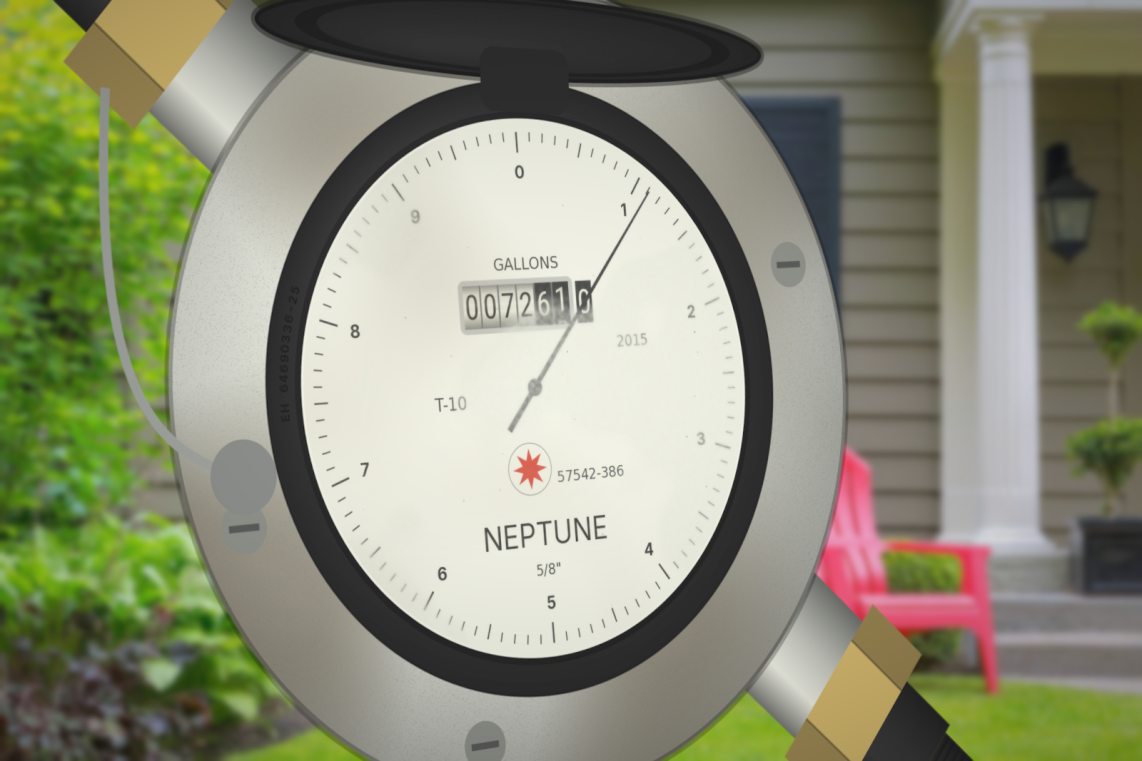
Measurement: 72611.1 gal
